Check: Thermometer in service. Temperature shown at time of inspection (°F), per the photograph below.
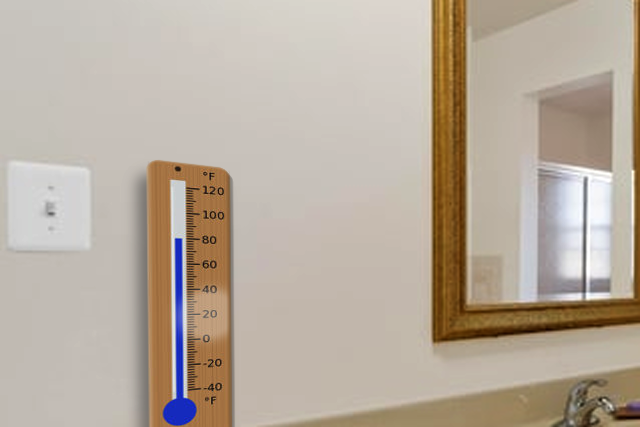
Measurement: 80 °F
